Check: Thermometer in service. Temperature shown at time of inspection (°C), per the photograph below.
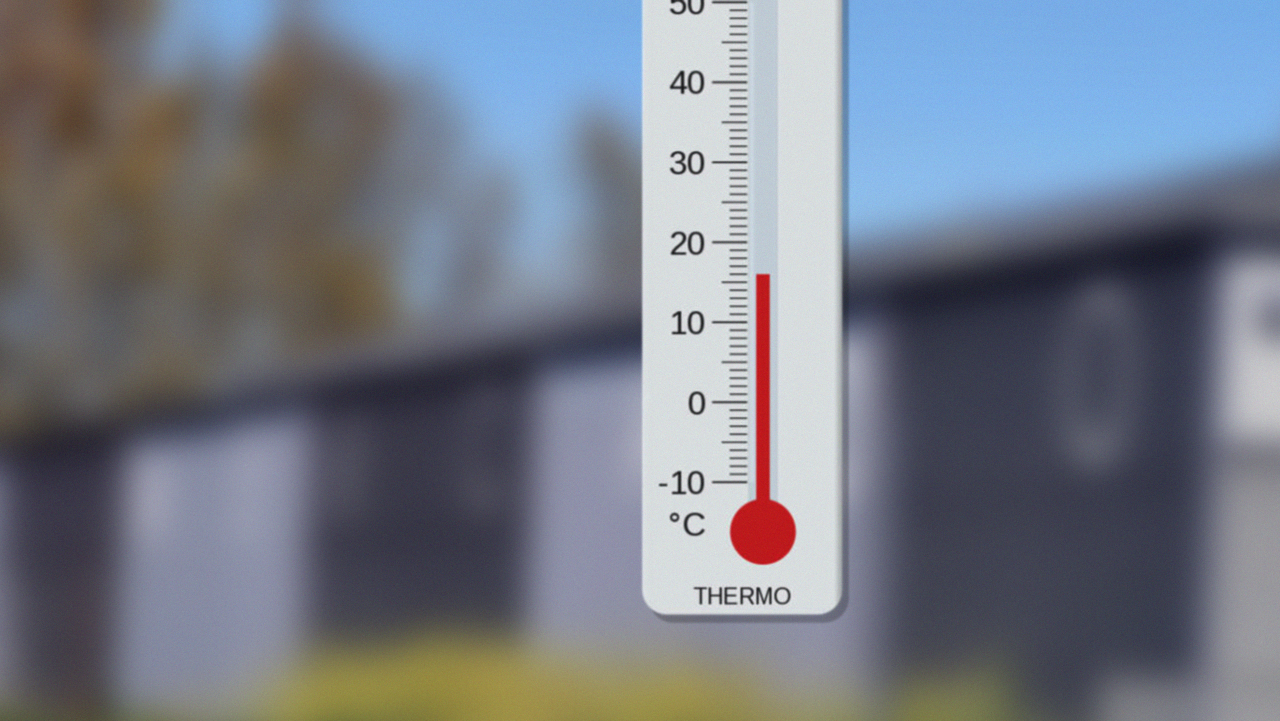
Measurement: 16 °C
